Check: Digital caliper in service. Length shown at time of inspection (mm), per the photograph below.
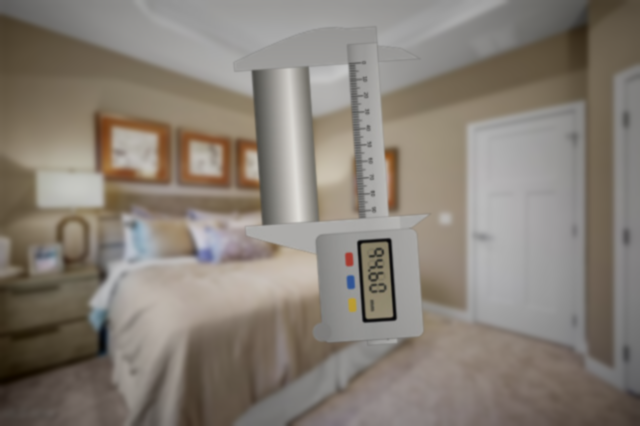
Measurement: 94.60 mm
